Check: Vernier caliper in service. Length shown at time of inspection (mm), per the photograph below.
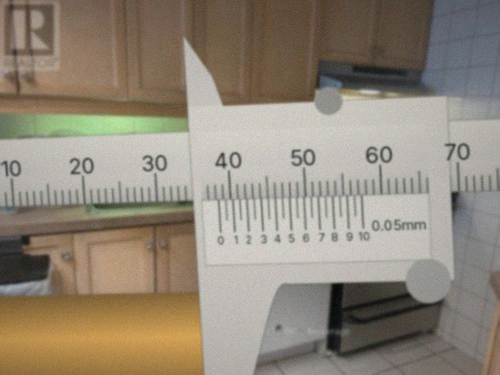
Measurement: 38.4 mm
